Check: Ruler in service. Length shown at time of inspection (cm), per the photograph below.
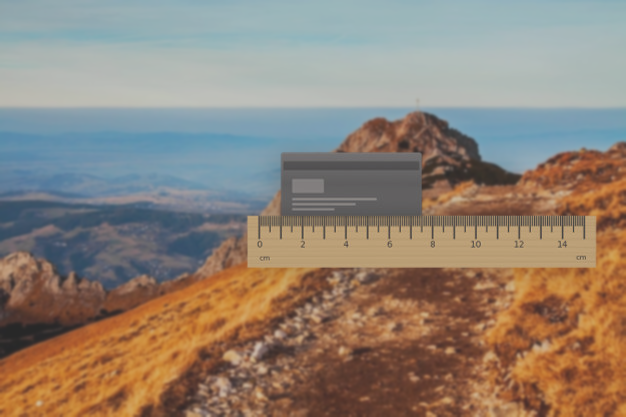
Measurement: 6.5 cm
